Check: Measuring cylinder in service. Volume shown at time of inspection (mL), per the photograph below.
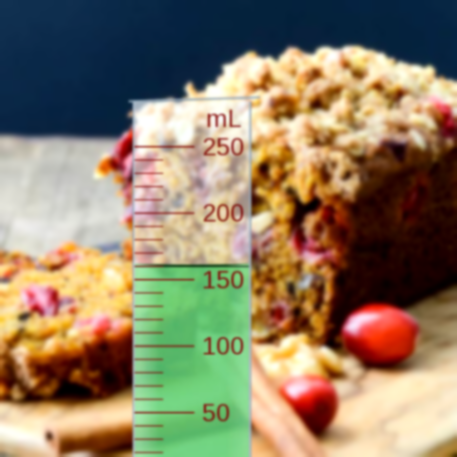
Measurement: 160 mL
